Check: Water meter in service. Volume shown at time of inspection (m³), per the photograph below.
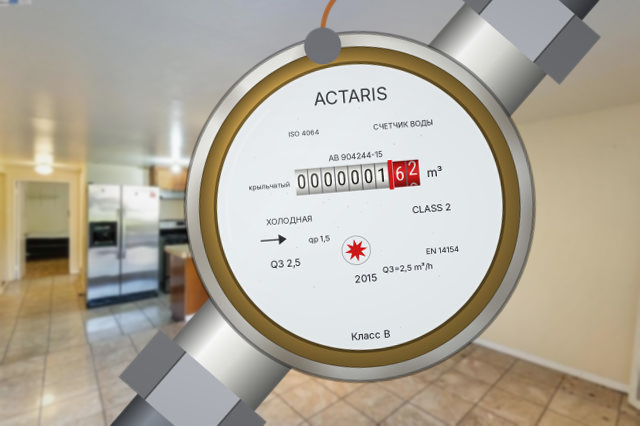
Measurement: 1.62 m³
